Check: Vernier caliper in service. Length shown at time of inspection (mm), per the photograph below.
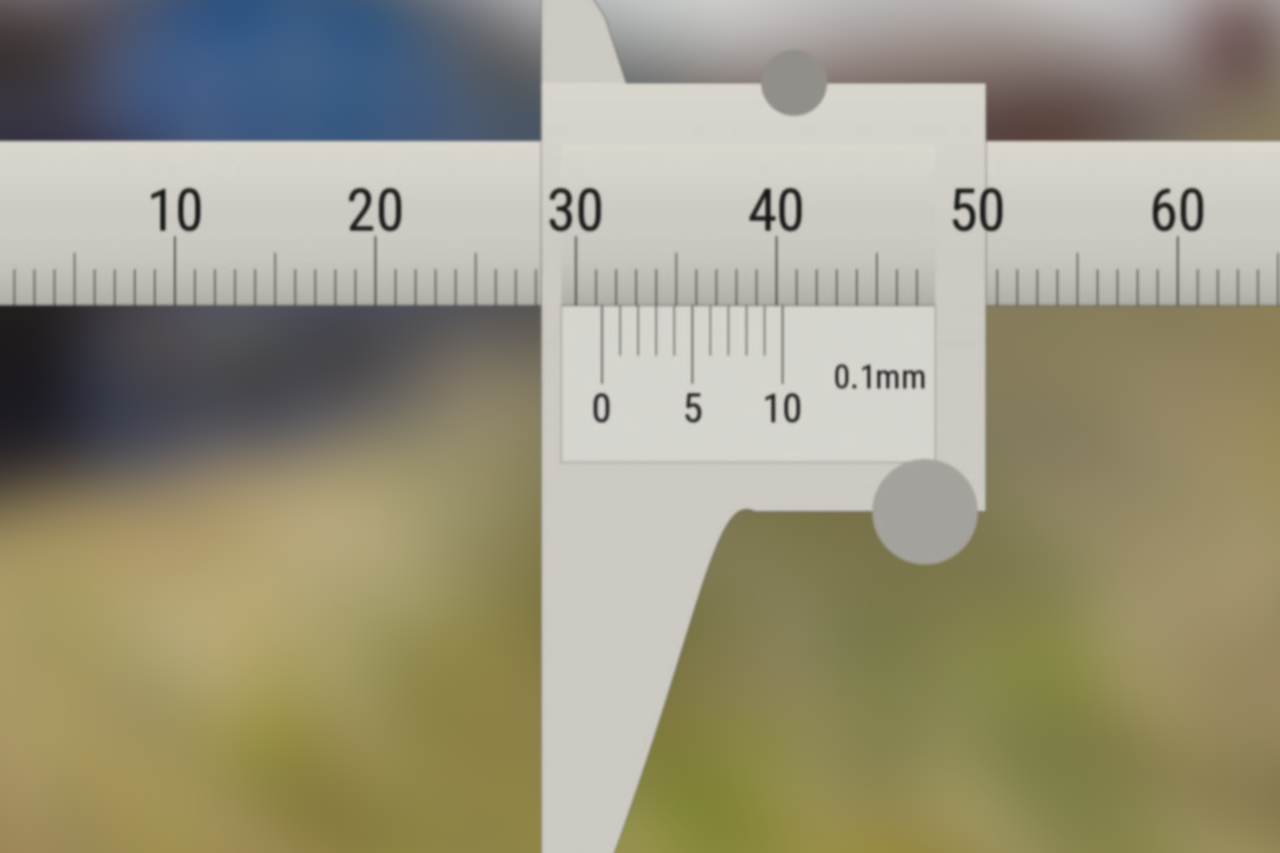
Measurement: 31.3 mm
